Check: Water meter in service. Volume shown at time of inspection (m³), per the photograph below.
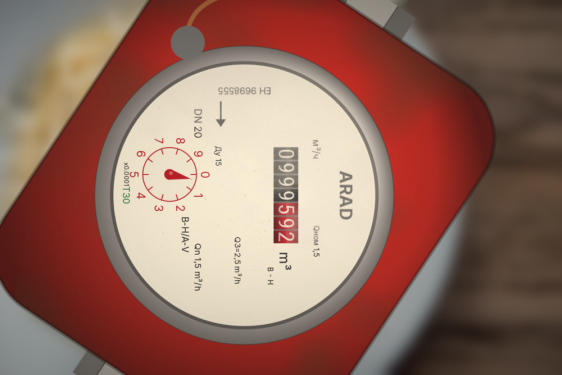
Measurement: 999.5920 m³
